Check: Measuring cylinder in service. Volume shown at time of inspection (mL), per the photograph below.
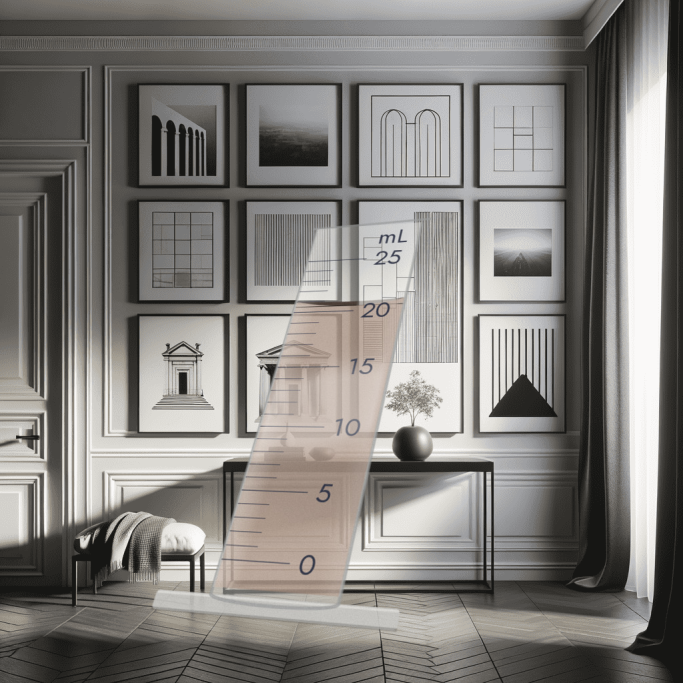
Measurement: 20.5 mL
